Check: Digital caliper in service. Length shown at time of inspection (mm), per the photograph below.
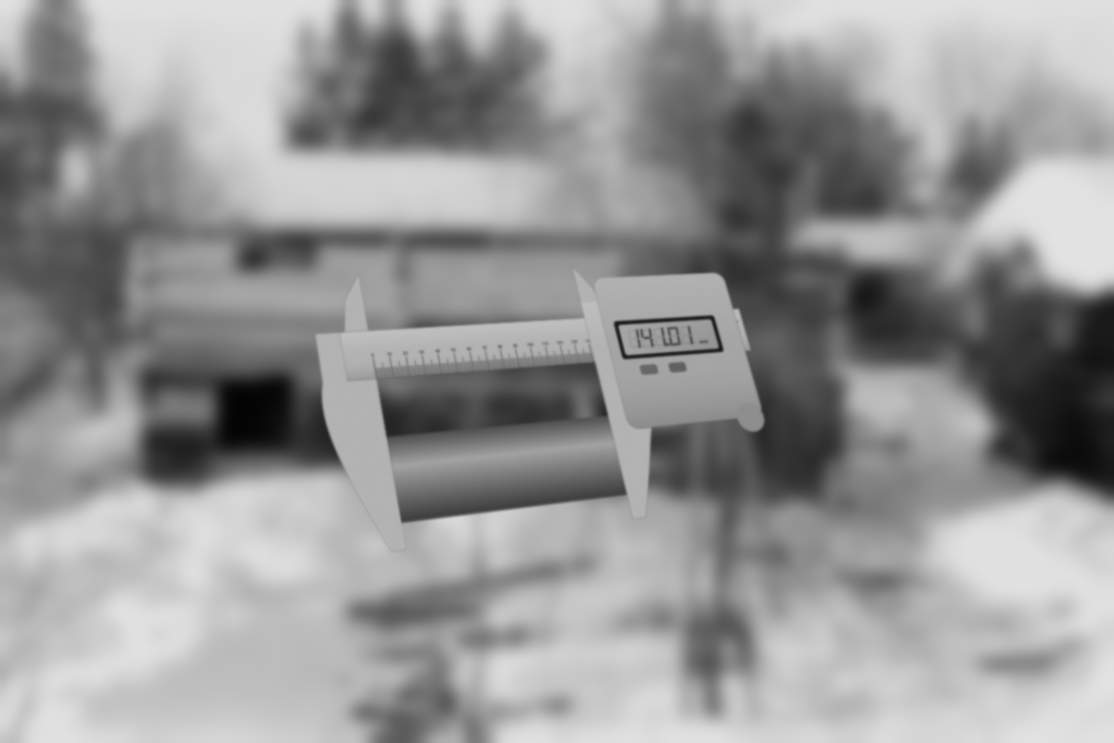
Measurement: 141.01 mm
